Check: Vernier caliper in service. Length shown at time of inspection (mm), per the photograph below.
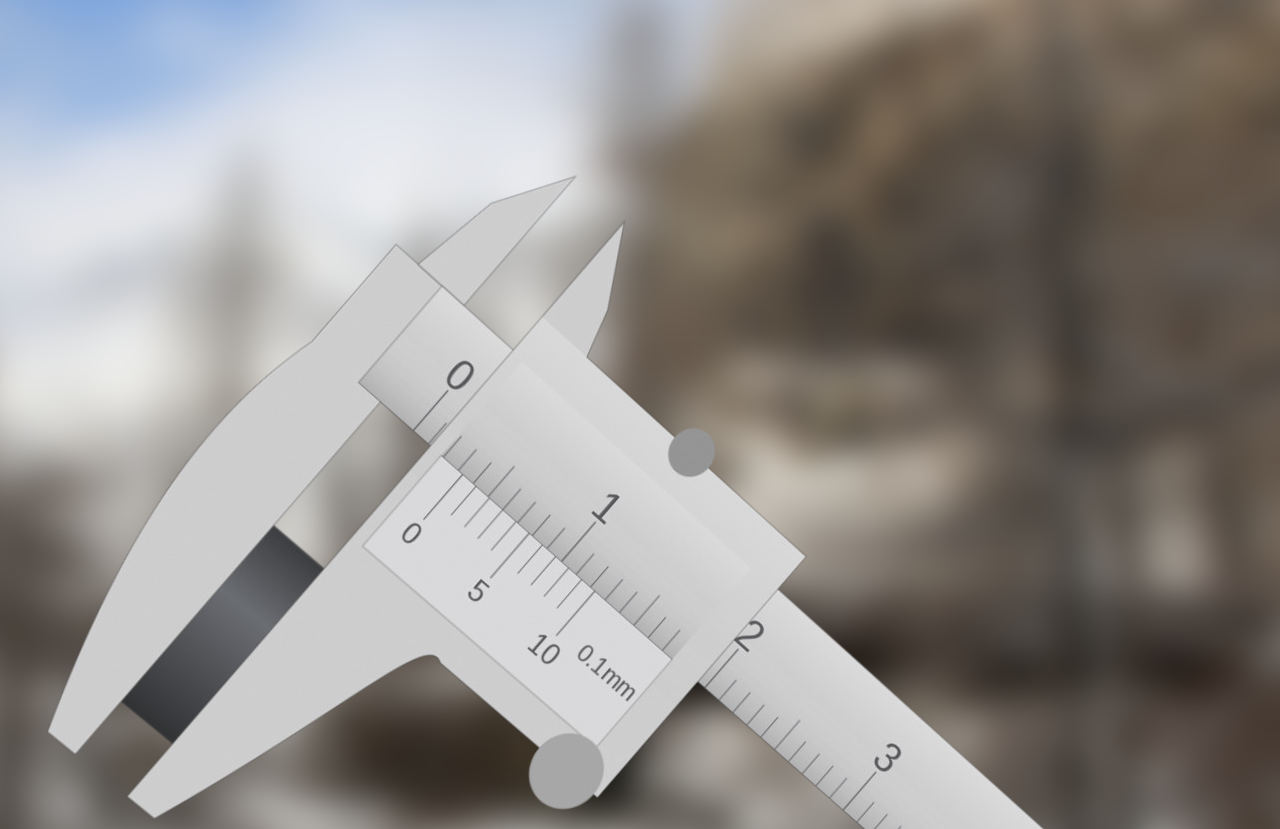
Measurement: 3.3 mm
